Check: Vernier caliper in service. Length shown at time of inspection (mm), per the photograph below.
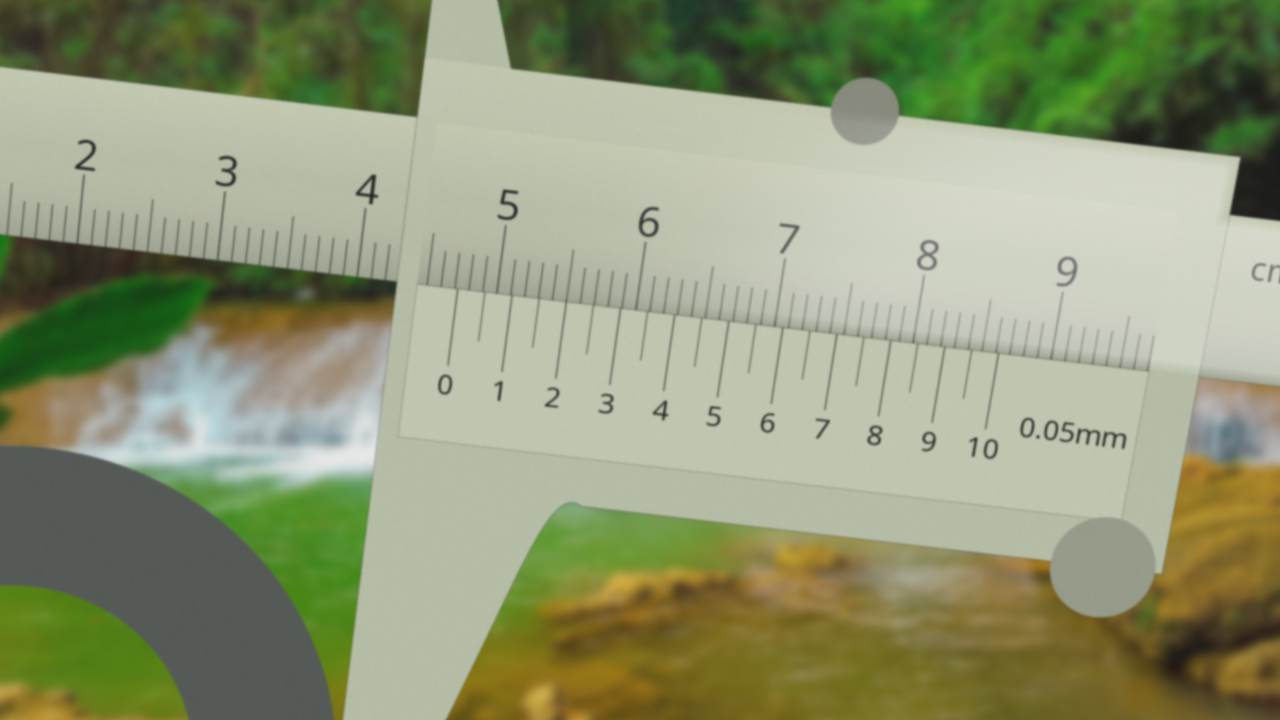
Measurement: 47.2 mm
